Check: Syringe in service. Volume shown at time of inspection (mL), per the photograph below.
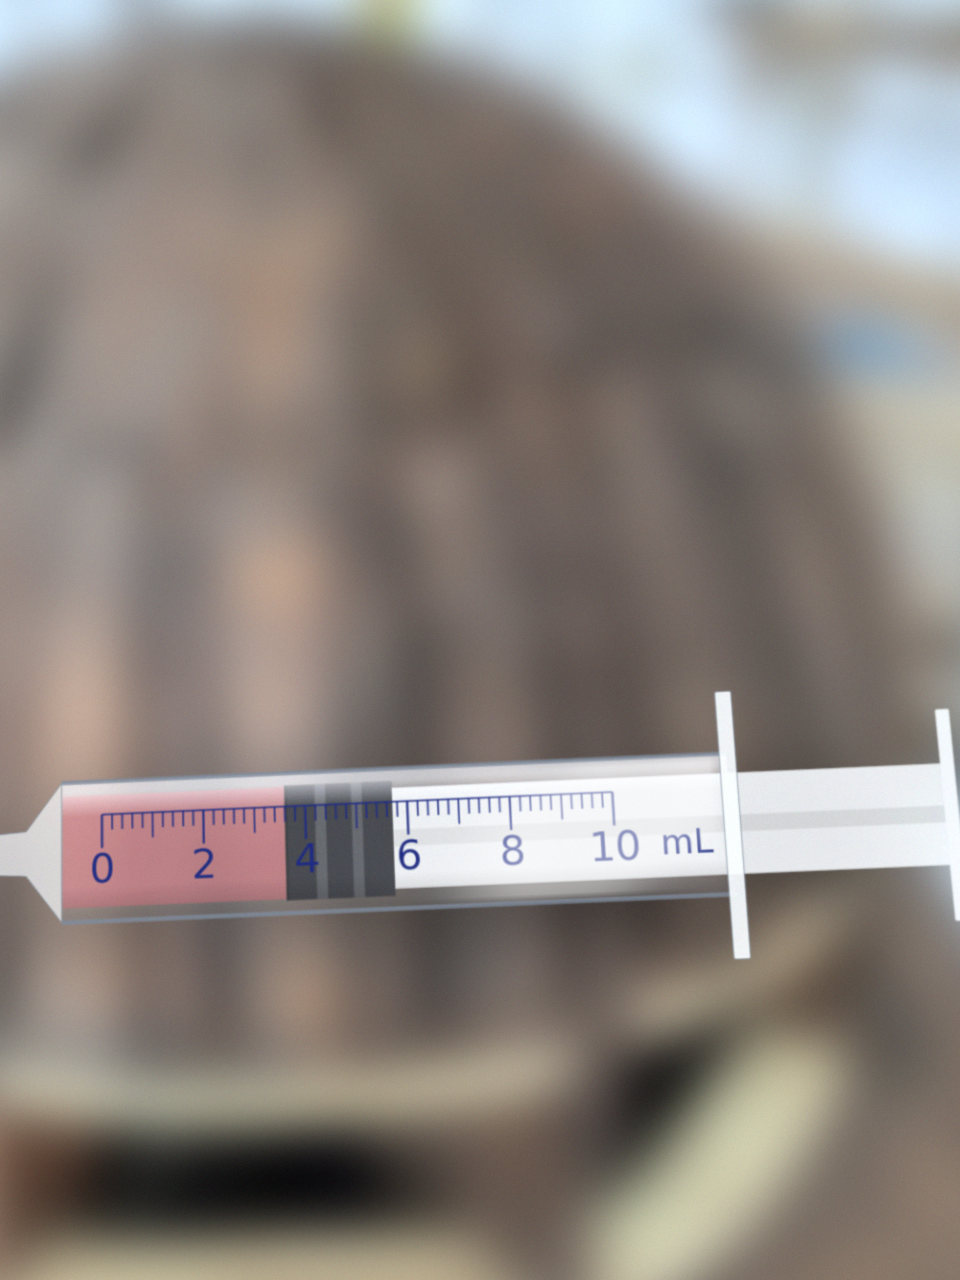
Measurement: 3.6 mL
